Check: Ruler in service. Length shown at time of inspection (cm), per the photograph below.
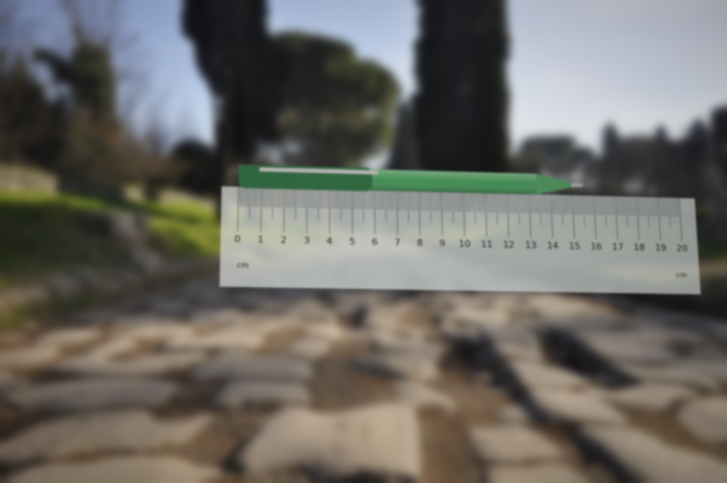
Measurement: 15.5 cm
